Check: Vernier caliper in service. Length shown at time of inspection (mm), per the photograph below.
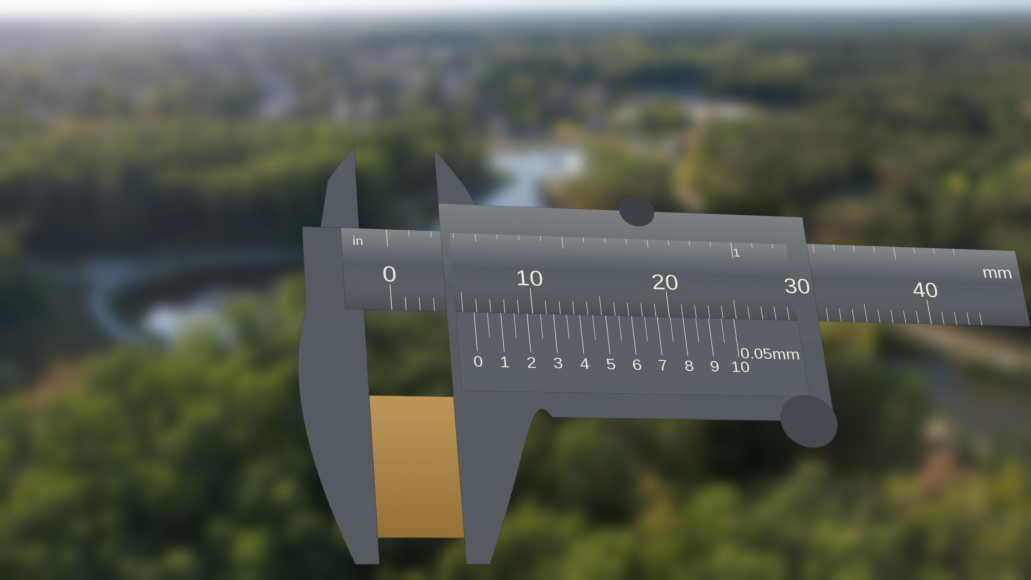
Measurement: 5.8 mm
